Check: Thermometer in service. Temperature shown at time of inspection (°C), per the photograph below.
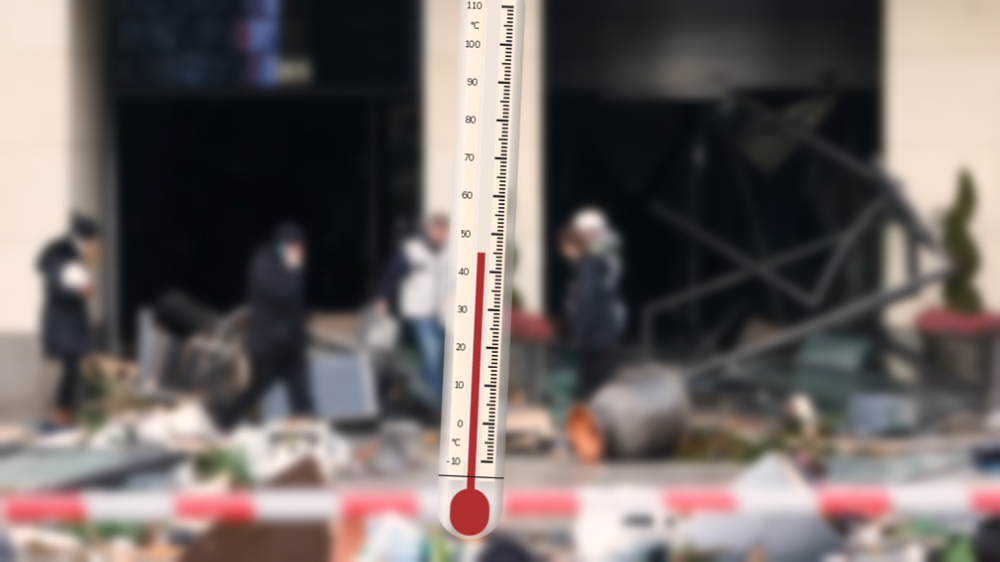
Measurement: 45 °C
